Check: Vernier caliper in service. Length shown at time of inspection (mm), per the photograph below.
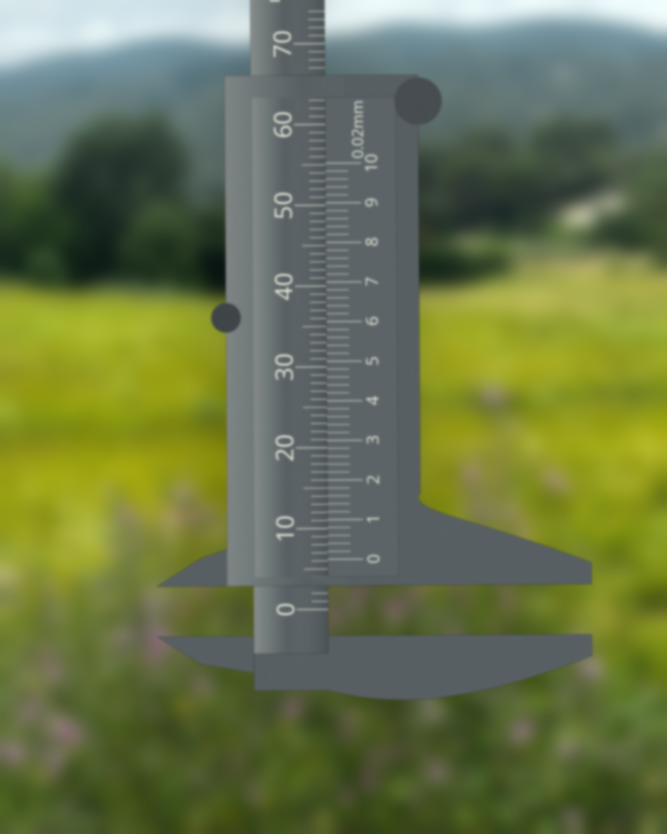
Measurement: 6.2 mm
